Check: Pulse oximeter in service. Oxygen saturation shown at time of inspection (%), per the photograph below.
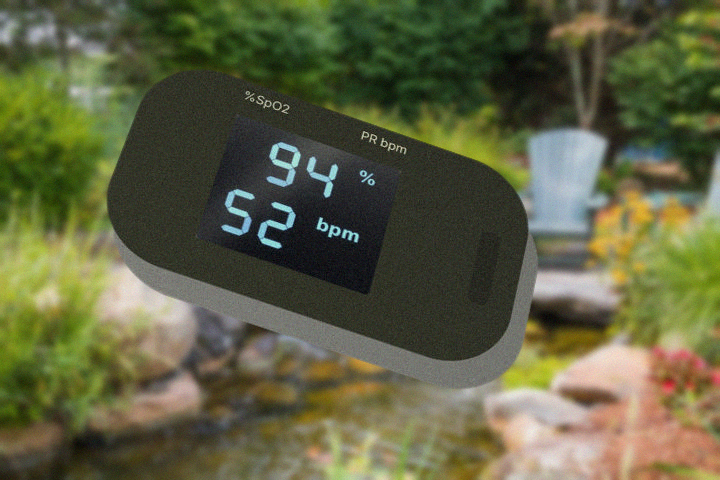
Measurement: 94 %
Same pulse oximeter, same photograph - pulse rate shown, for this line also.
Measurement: 52 bpm
